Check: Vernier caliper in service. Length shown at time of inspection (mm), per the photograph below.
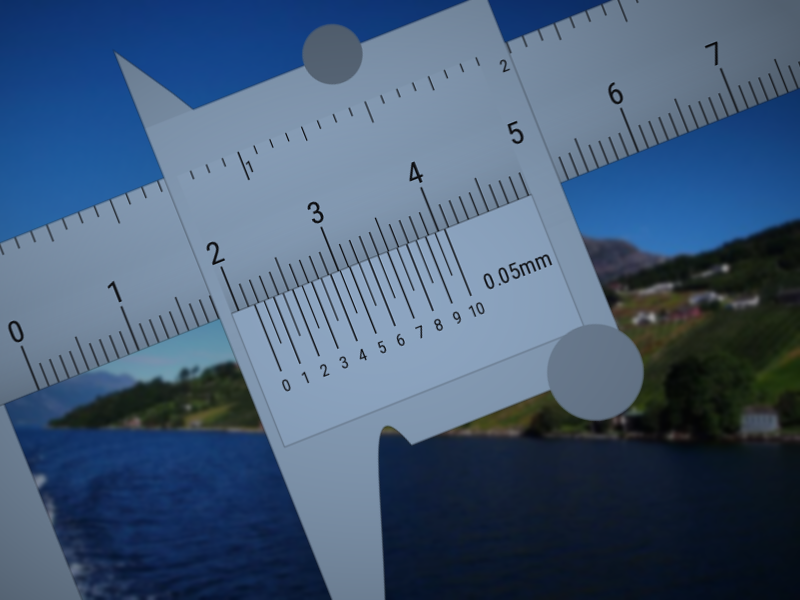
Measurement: 21.6 mm
